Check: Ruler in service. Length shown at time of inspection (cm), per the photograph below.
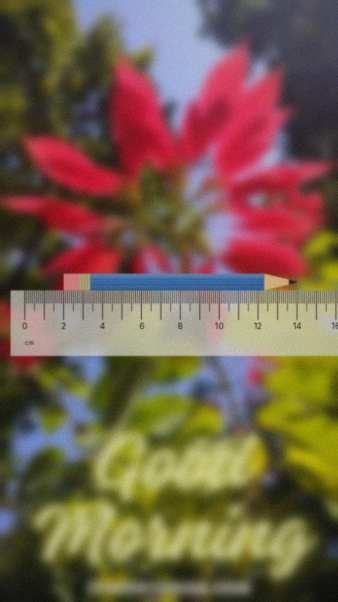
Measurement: 12 cm
